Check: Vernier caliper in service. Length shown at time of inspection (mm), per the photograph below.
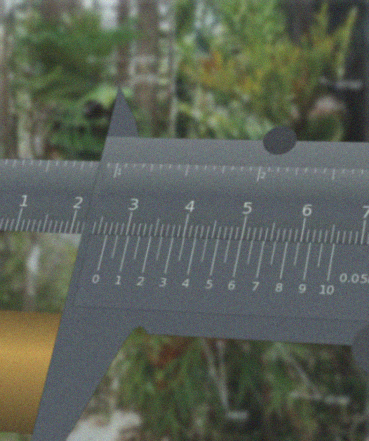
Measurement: 26.5 mm
